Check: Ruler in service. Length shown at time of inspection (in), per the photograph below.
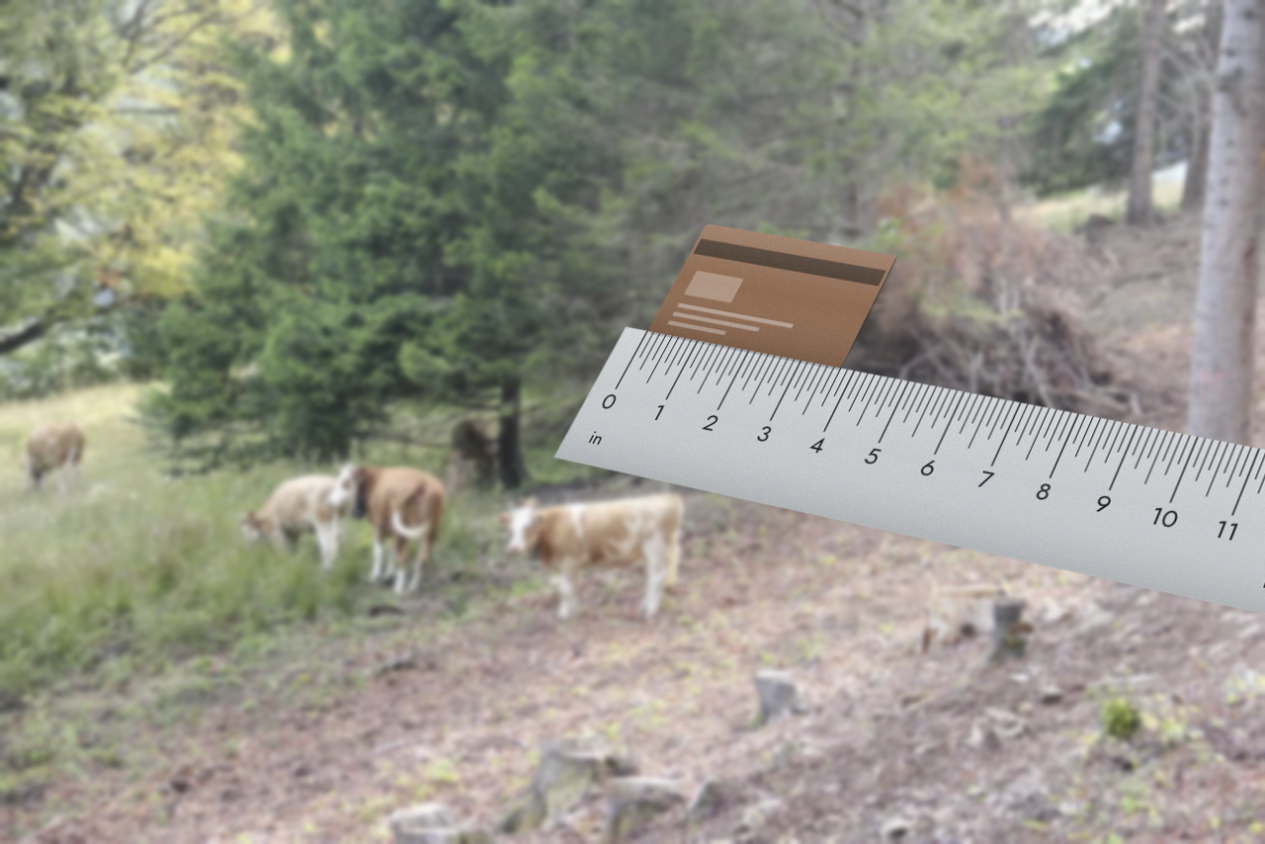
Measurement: 3.75 in
